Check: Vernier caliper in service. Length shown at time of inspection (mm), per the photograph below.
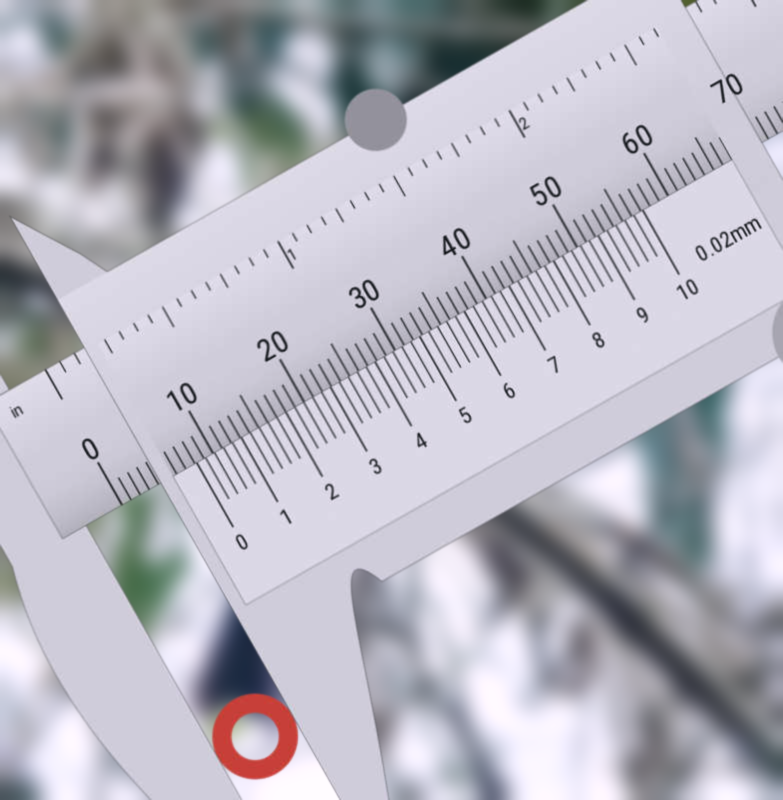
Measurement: 8.2 mm
